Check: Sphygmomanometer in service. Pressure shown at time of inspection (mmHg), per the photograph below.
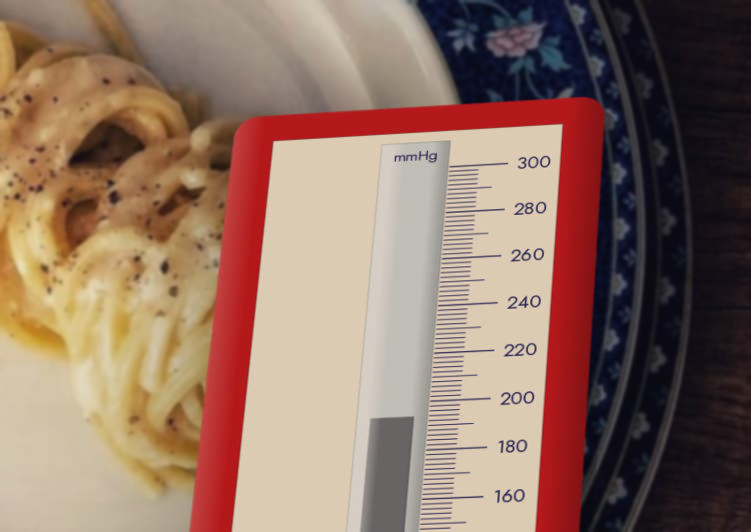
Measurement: 194 mmHg
